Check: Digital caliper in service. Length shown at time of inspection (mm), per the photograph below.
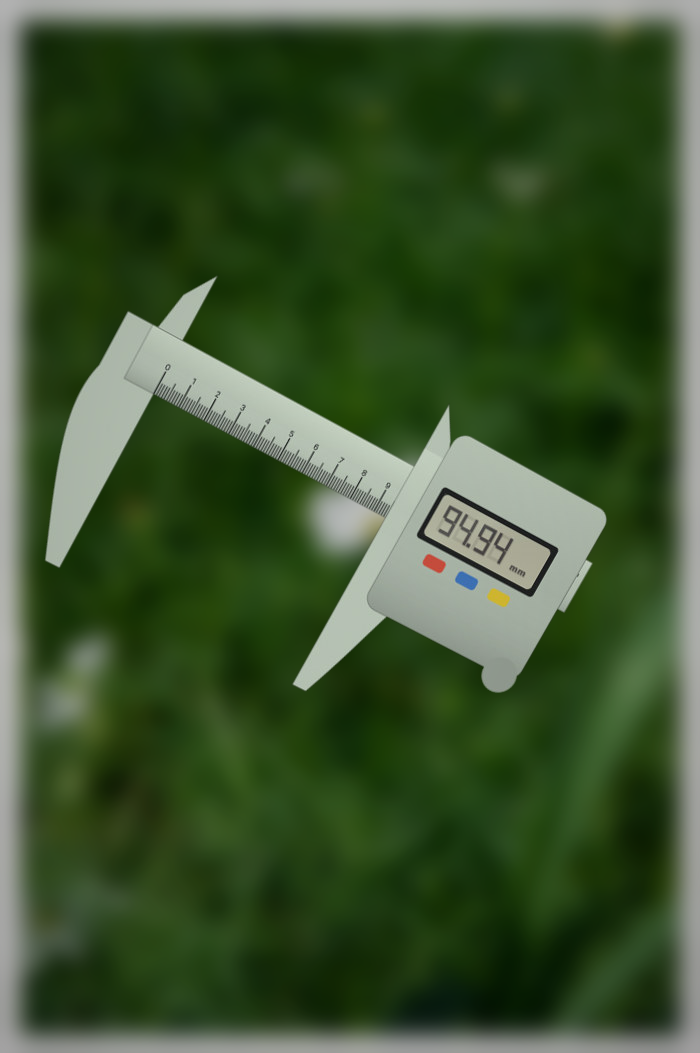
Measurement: 94.94 mm
